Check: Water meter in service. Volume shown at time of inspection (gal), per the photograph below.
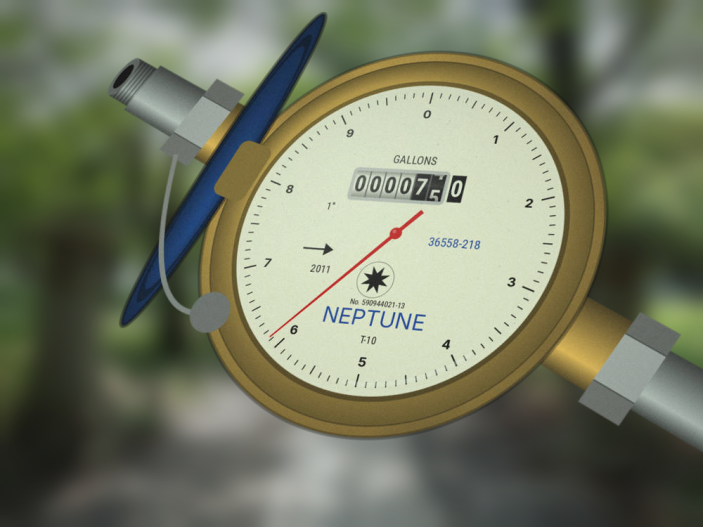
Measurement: 746.1 gal
